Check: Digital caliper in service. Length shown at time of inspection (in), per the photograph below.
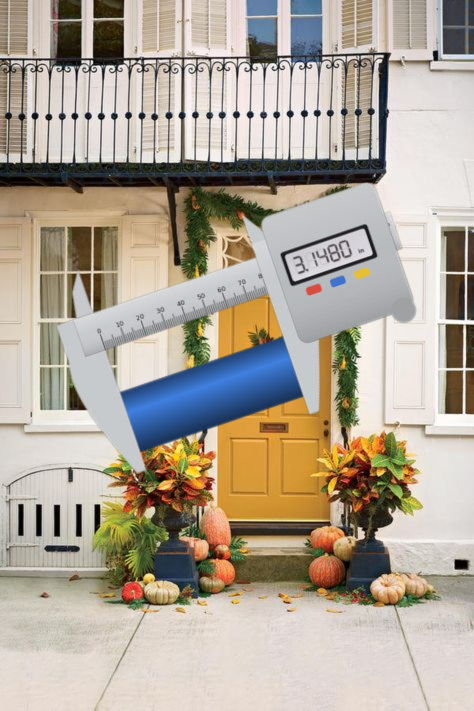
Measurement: 3.1480 in
